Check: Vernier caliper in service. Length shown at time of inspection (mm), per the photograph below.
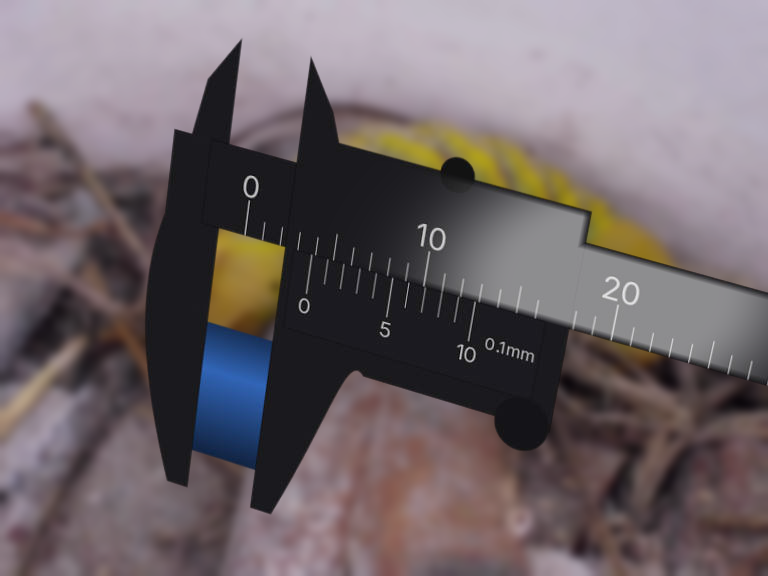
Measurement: 3.8 mm
